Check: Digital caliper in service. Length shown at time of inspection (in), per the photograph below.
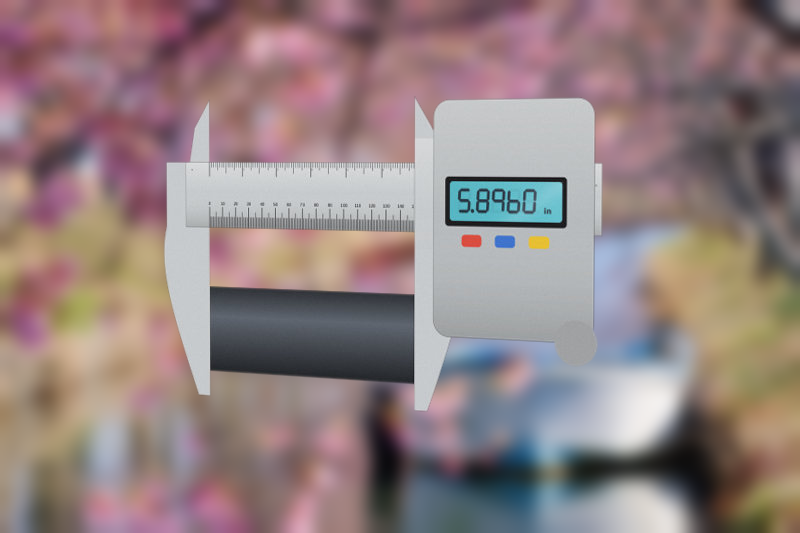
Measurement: 5.8960 in
